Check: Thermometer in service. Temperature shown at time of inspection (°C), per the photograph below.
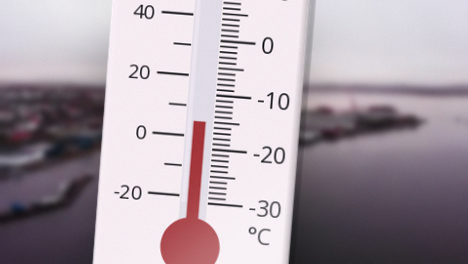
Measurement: -15 °C
